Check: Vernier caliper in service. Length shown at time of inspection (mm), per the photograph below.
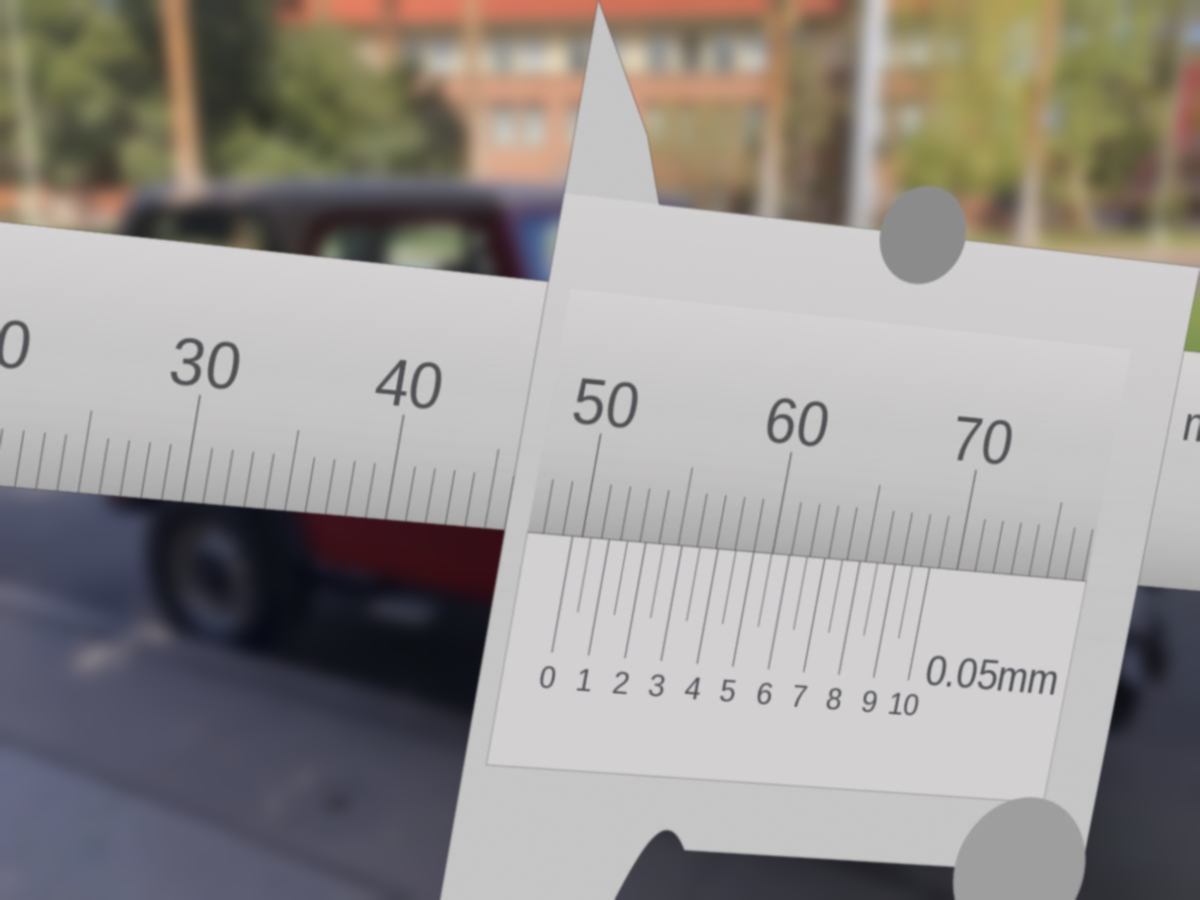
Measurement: 49.5 mm
